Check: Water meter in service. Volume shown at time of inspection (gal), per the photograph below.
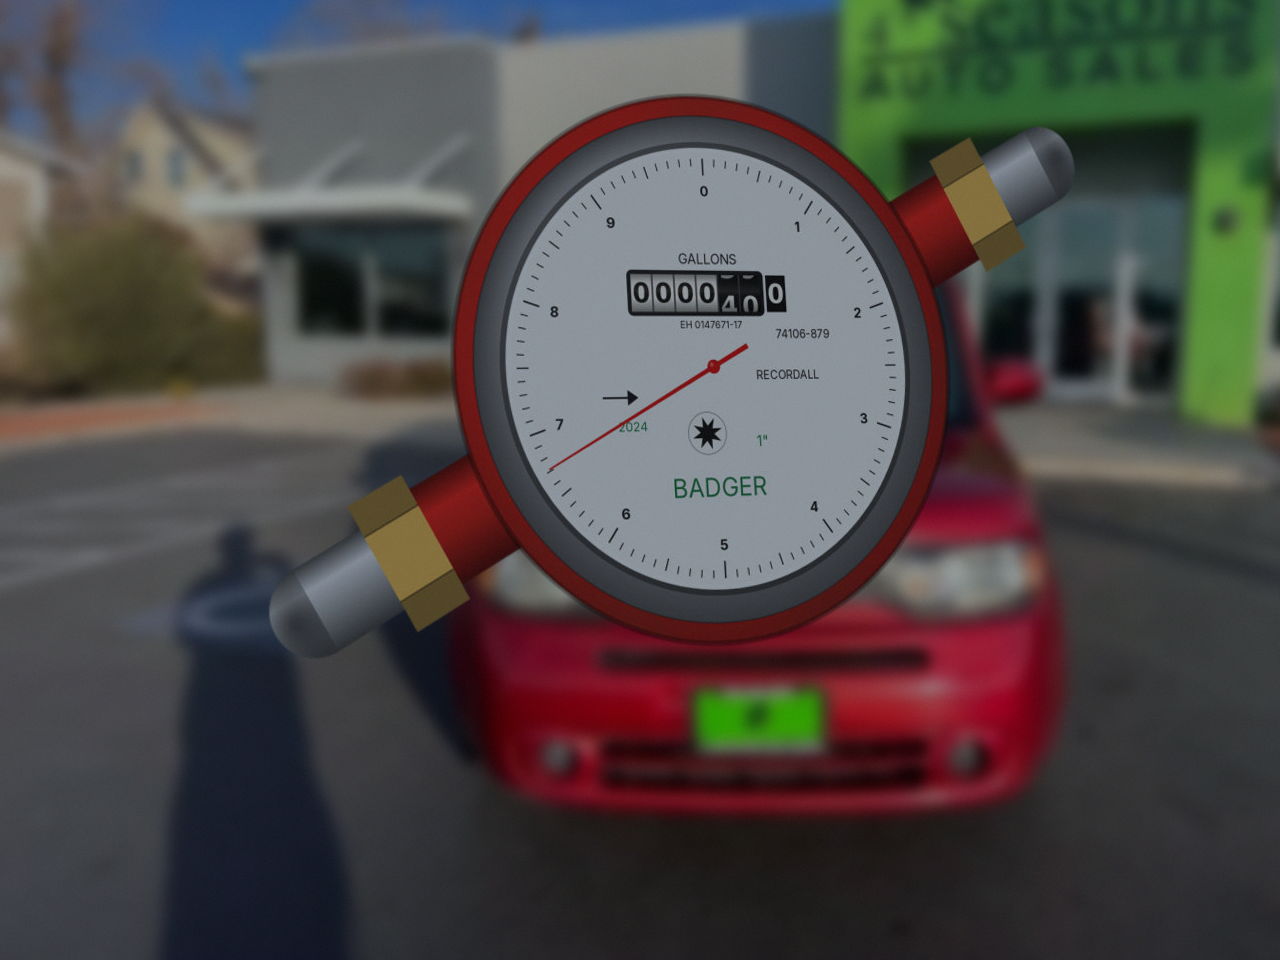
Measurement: 396.7 gal
